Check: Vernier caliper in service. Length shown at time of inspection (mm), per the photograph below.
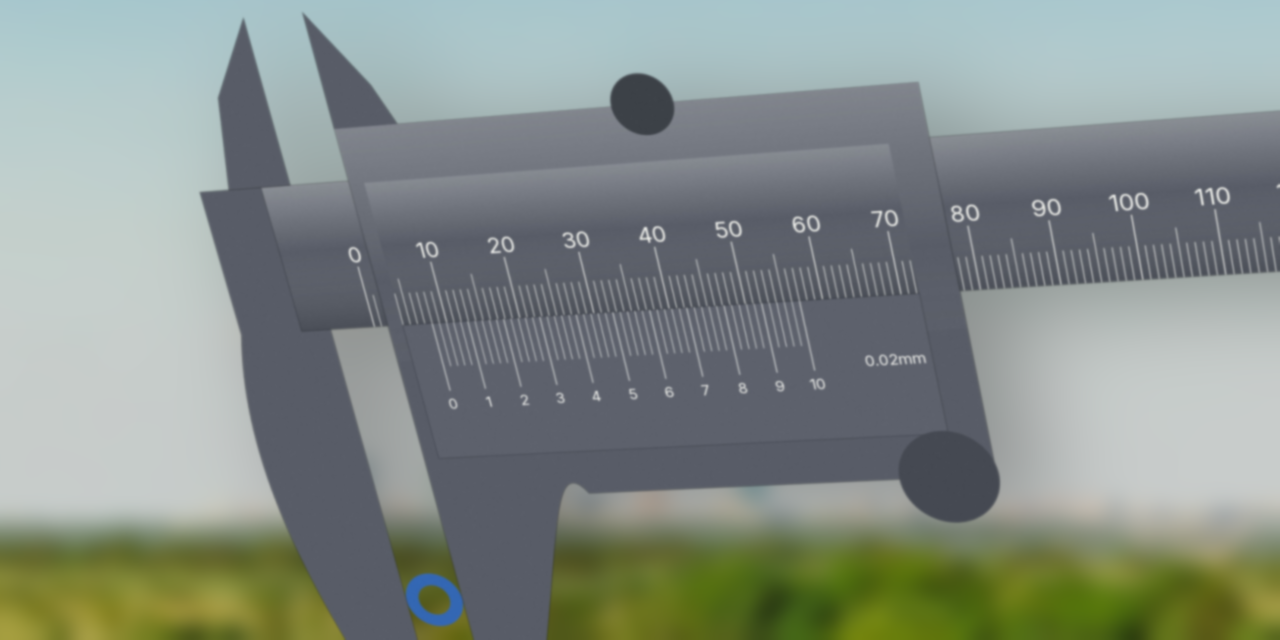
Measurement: 8.0 mm
